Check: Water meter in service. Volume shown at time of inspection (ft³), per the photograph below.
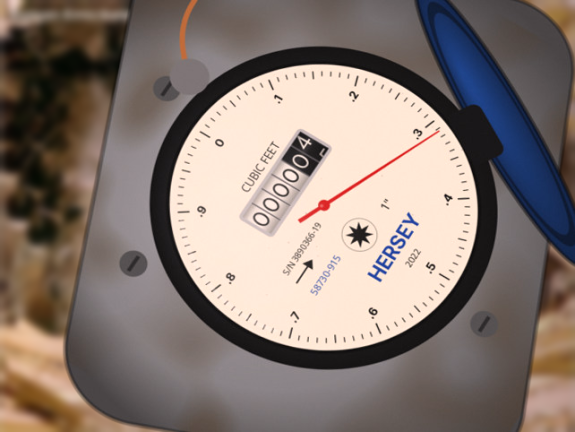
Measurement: 4.31 ft³
